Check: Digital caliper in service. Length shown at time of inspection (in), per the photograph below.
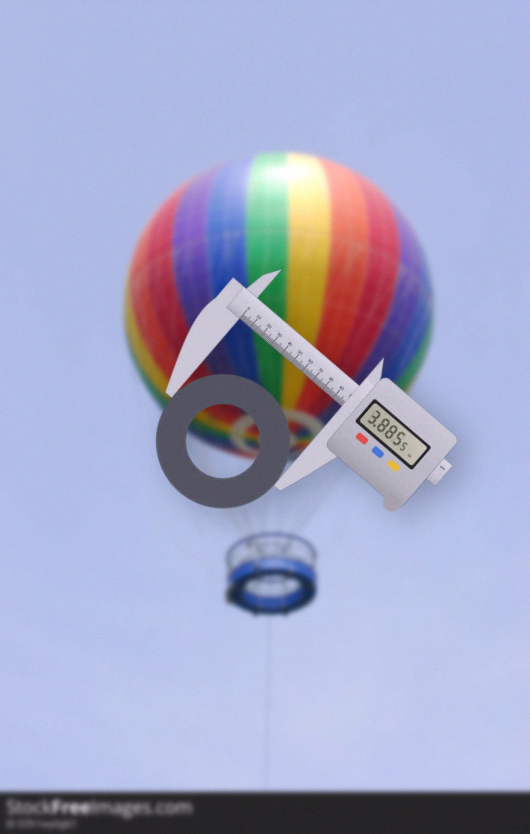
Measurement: 3.8855 in
